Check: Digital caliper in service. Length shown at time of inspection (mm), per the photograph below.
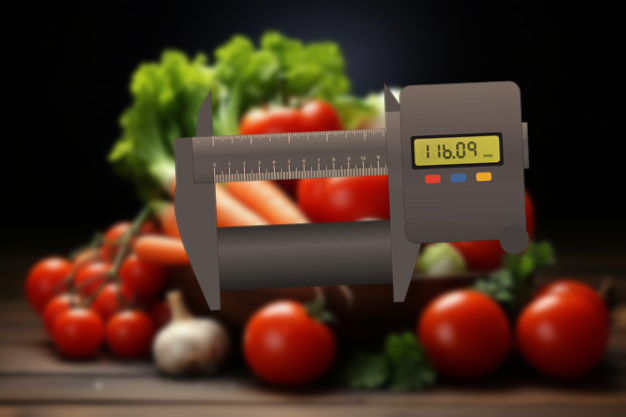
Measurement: 116.09 mm
